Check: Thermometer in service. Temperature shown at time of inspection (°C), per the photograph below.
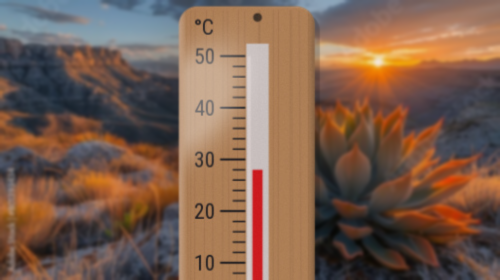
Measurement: 28 °C
